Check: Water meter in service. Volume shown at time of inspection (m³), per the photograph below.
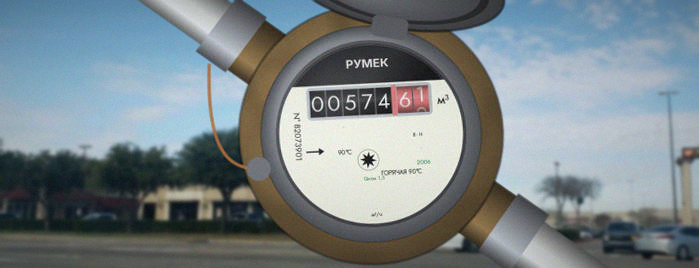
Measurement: 574.61 m³
